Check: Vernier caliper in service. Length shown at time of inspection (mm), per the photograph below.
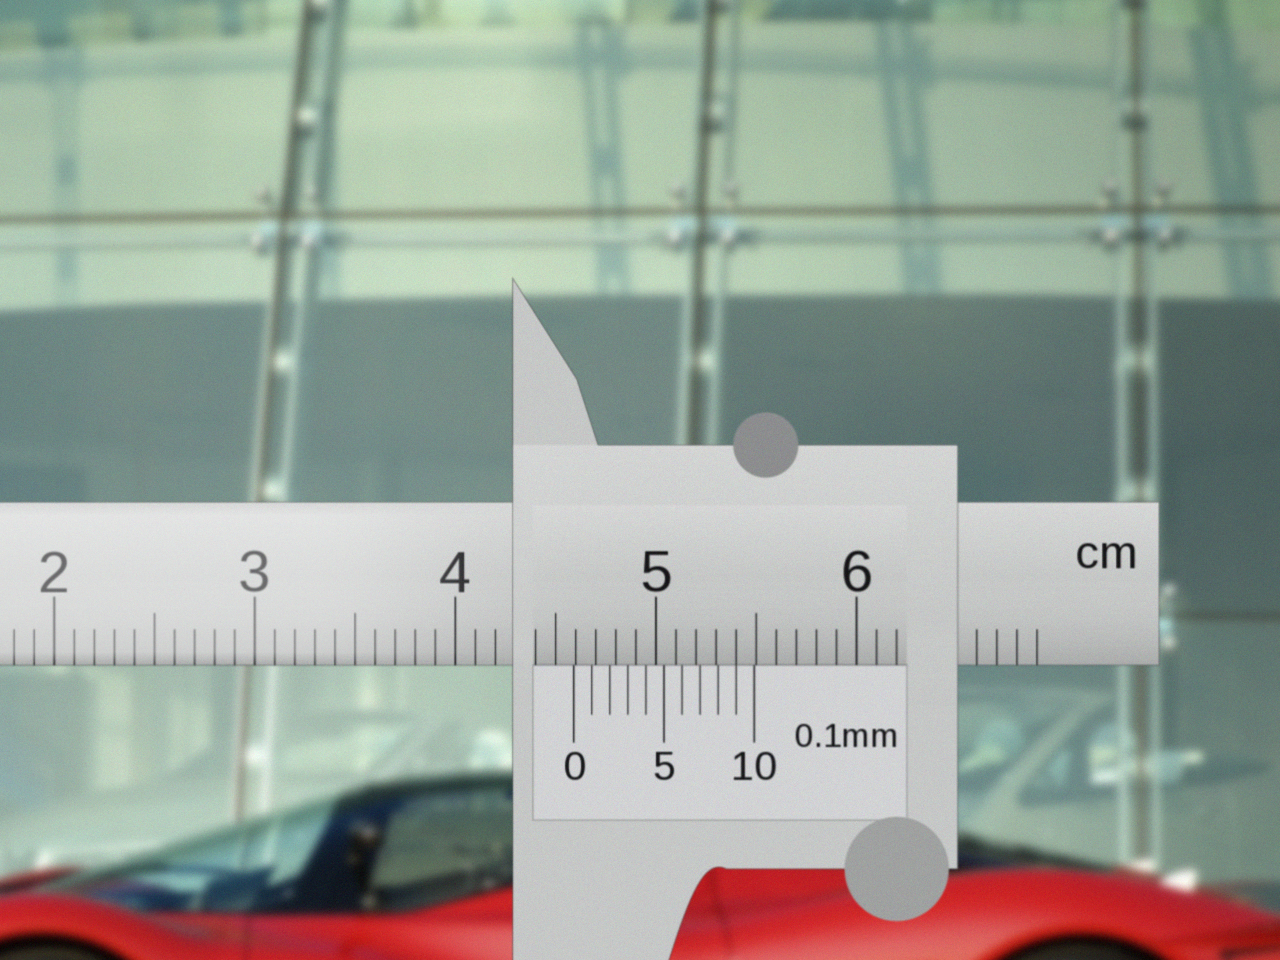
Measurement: 45.9 mm
